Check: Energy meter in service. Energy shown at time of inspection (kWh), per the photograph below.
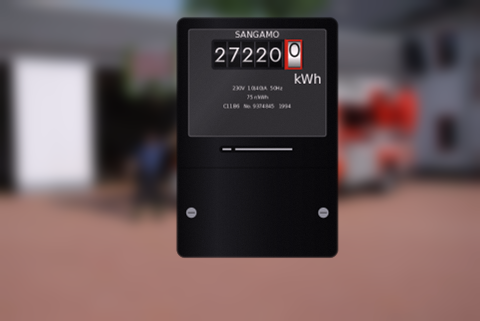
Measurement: 27220.0 kWh
